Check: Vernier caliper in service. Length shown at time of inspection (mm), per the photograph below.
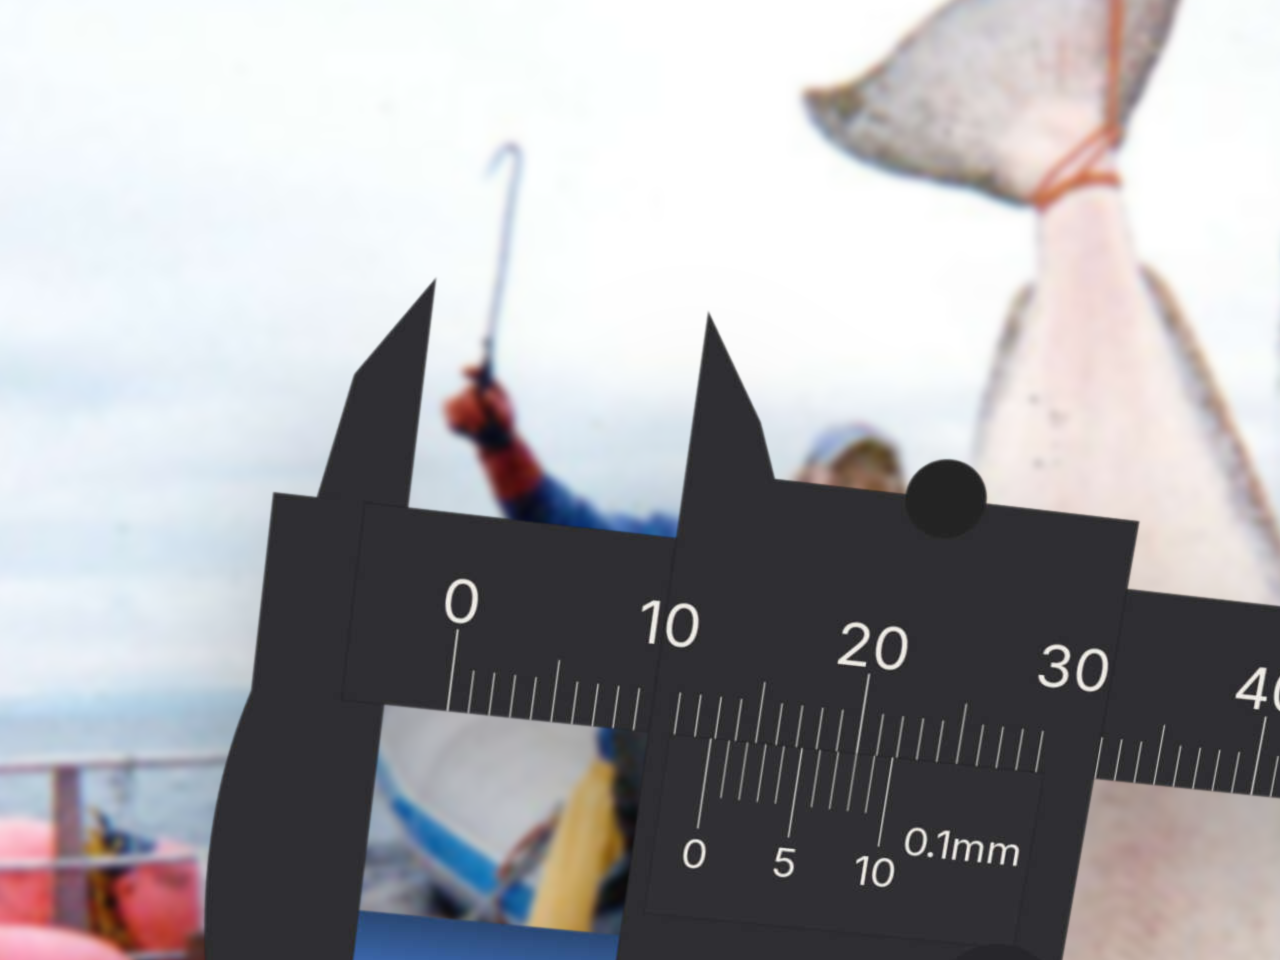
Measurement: 12.8 mm
